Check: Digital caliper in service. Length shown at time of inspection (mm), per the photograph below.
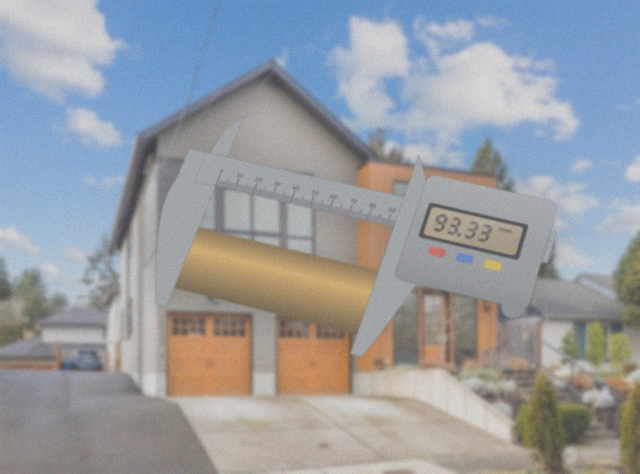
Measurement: 93.33 mm
